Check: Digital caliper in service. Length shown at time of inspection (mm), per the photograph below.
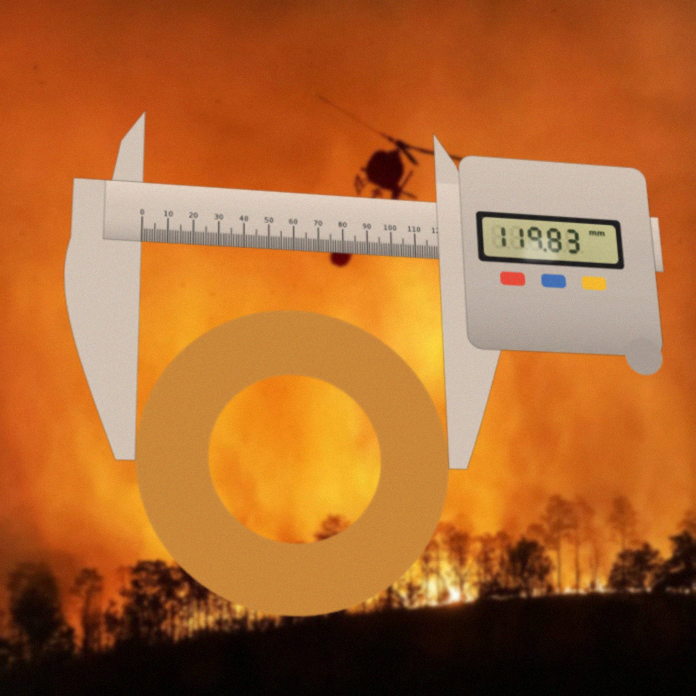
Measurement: 119.83 mm
